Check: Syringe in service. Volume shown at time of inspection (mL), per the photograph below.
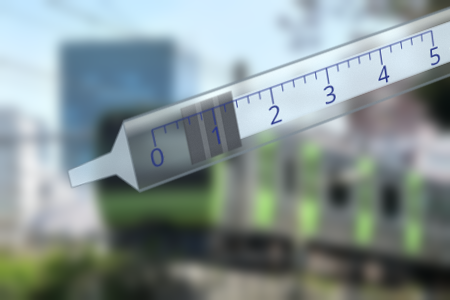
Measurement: 0.5 mL
